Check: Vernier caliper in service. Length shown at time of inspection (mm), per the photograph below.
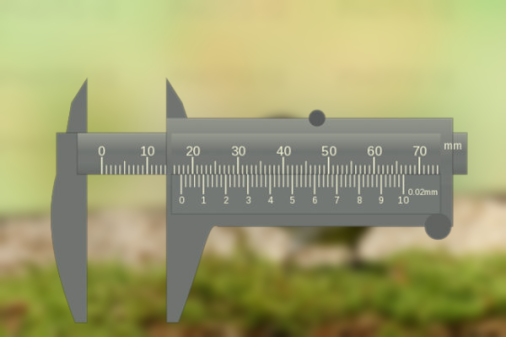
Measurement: 17.5 mm
